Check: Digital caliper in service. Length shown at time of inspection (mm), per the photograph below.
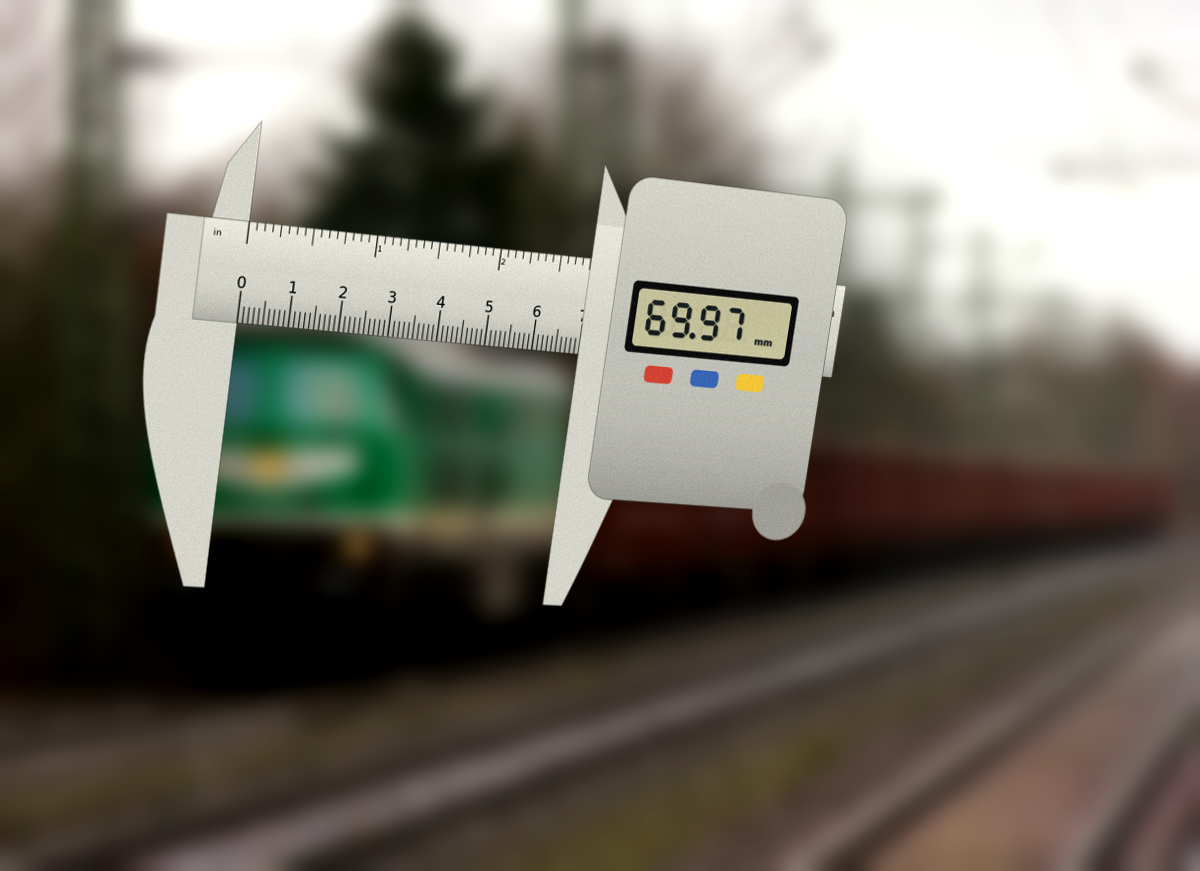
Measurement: 69.97 mm
